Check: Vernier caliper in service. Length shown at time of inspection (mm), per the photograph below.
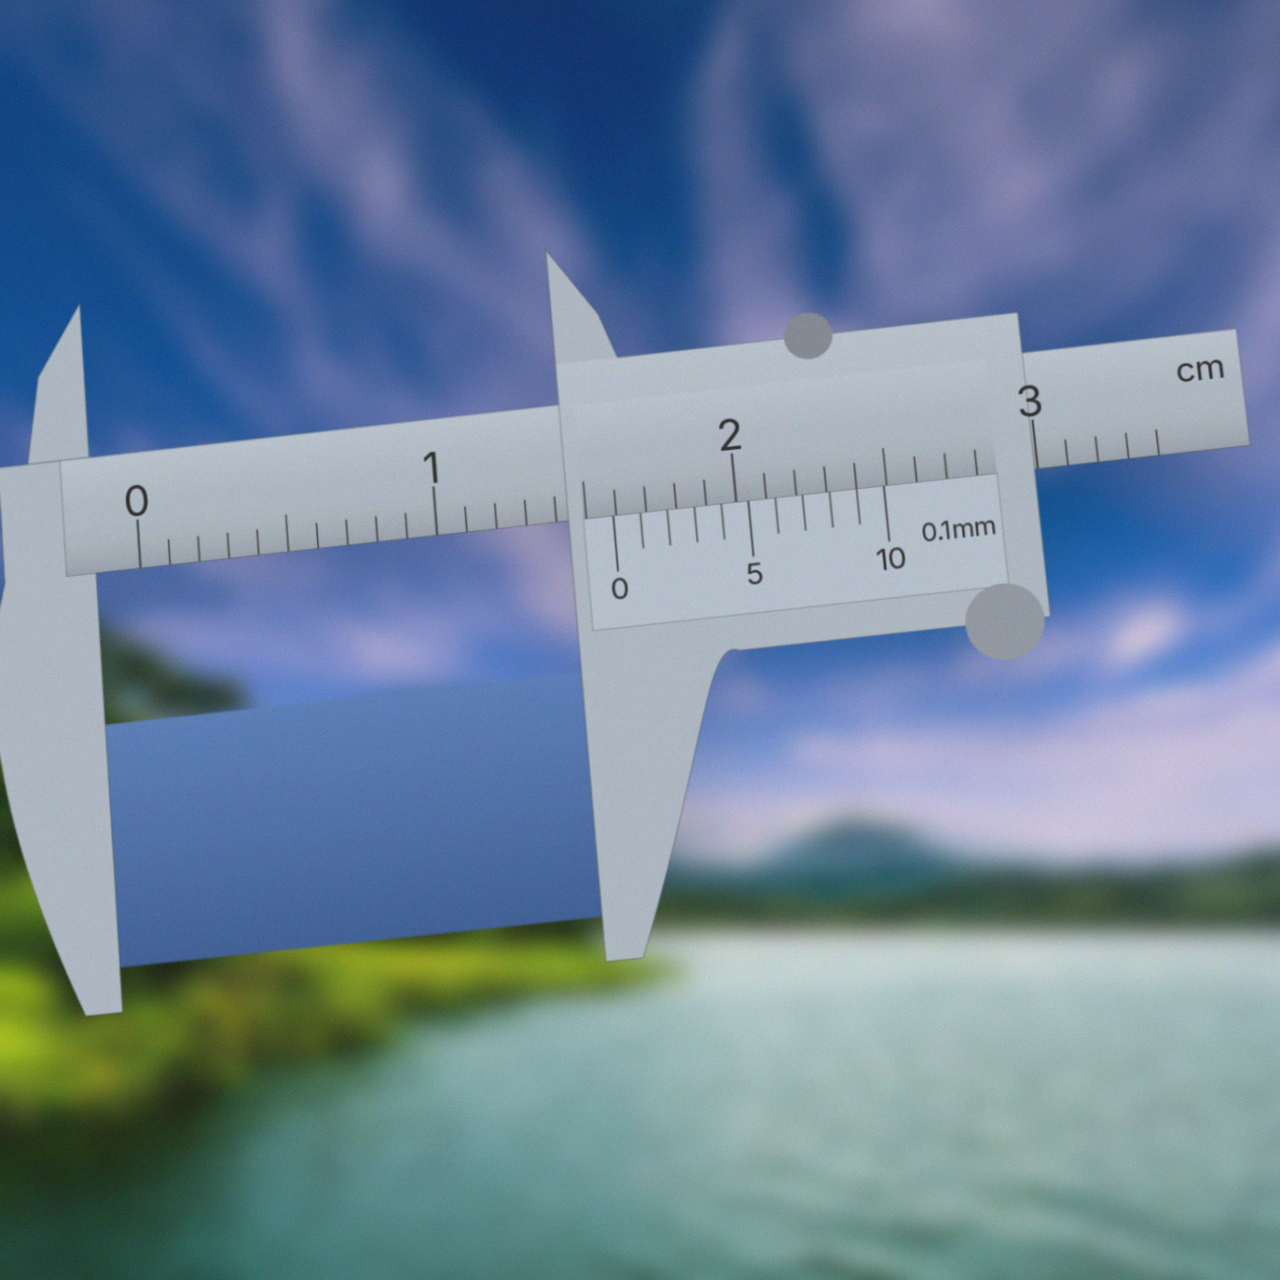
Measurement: 15.9 mm
